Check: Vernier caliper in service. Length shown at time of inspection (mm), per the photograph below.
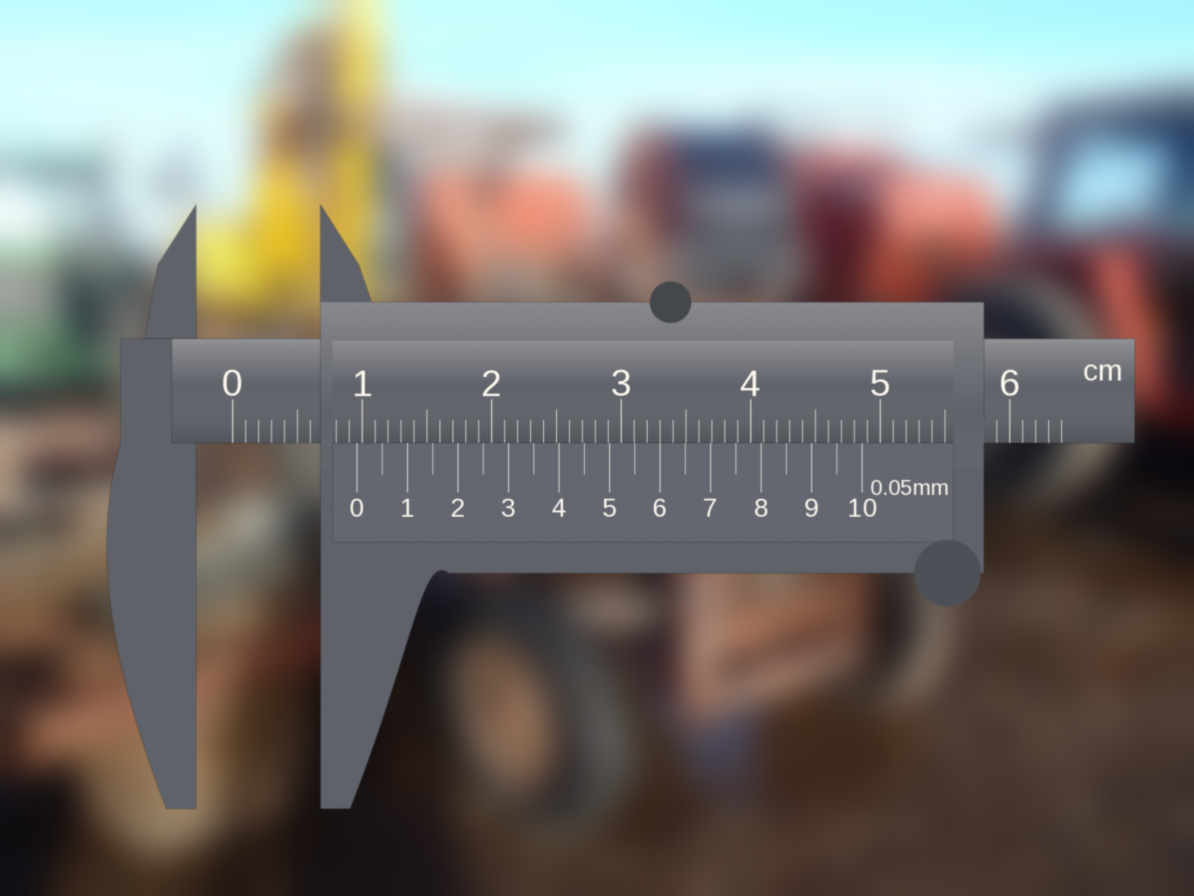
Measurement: 9.6 mm
